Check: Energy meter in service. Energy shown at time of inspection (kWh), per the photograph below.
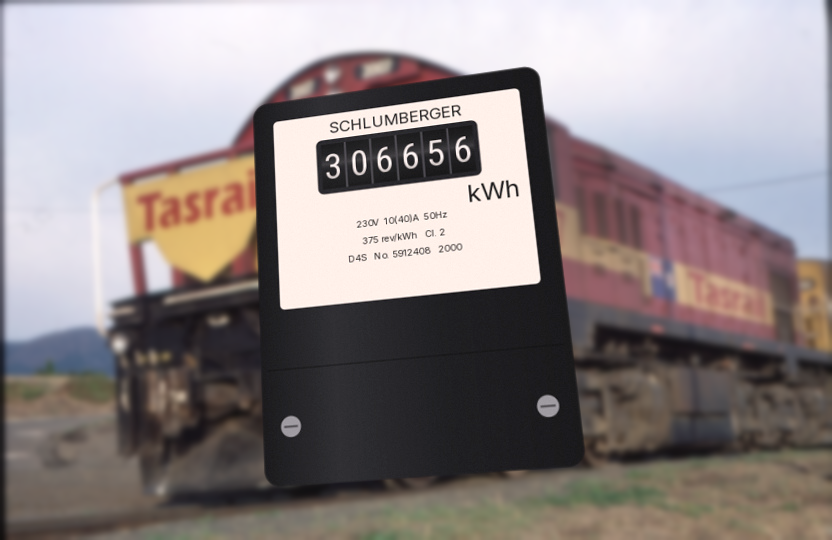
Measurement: 306656 kWh
